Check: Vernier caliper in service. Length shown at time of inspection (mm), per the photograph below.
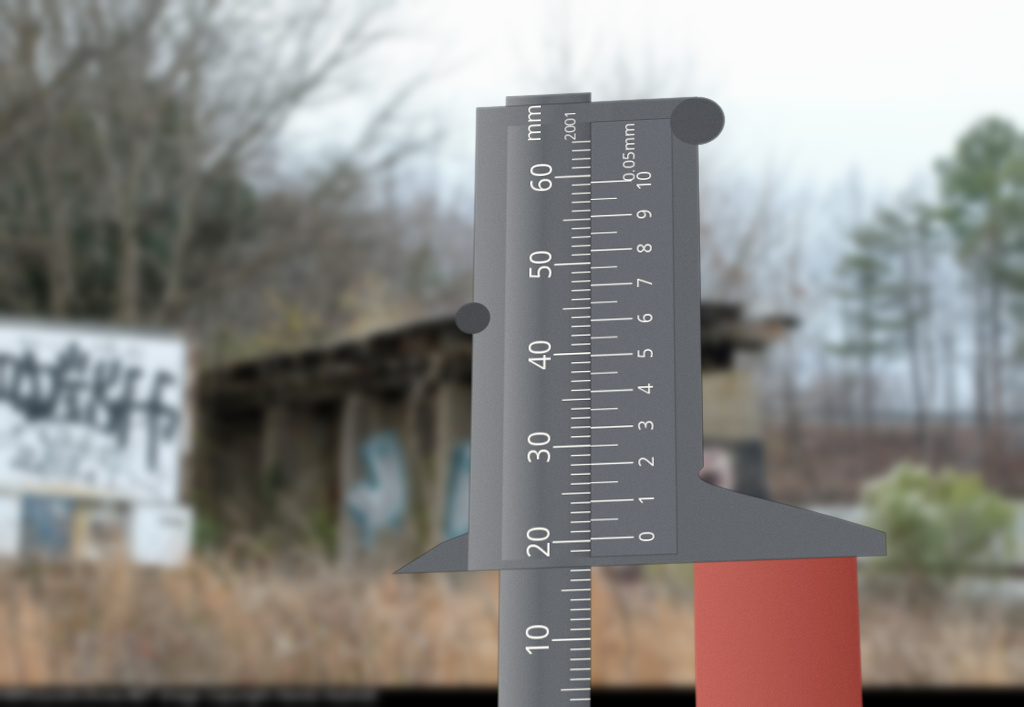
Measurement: 20.2 mm
